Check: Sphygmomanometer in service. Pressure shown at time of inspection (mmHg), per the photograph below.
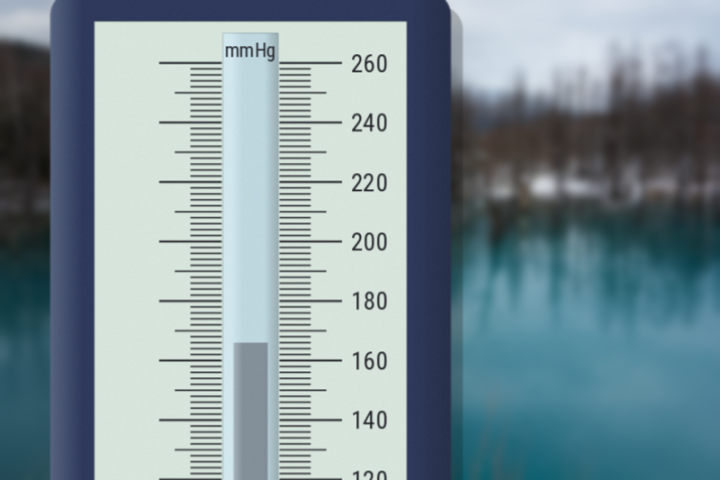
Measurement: 166 mmHg
